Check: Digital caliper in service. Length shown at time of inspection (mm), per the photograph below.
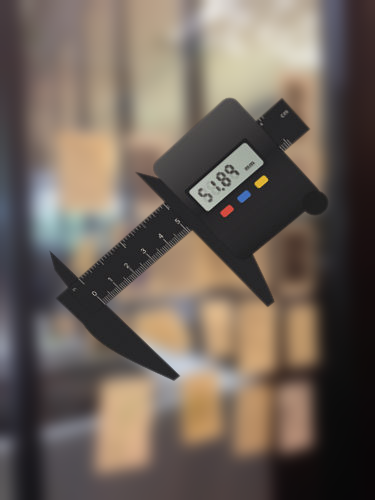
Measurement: 51.89 mm
